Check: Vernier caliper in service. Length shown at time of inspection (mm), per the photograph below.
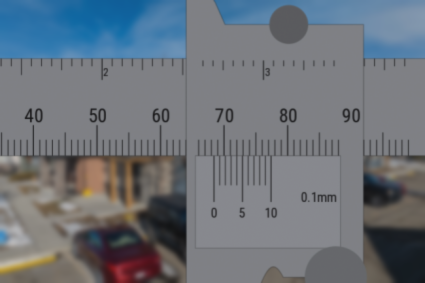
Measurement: 68.4 mm
